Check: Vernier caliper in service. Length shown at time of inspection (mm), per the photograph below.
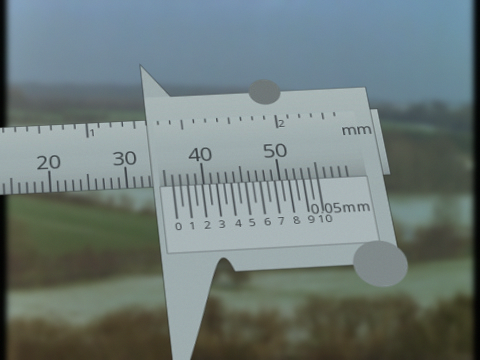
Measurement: 36.0 mm
